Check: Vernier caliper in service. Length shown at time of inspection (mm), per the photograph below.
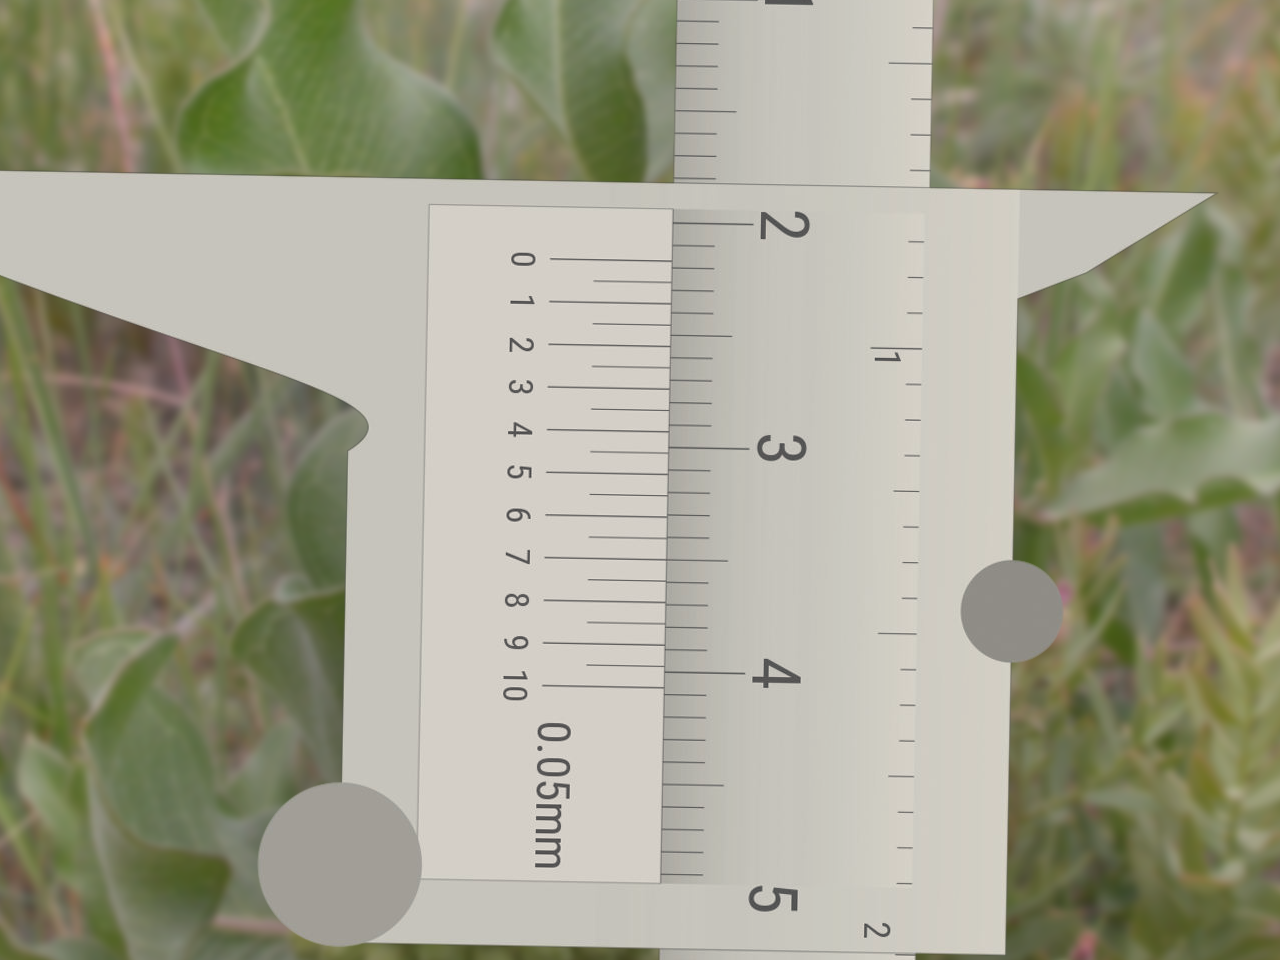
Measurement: 21.7 mm
